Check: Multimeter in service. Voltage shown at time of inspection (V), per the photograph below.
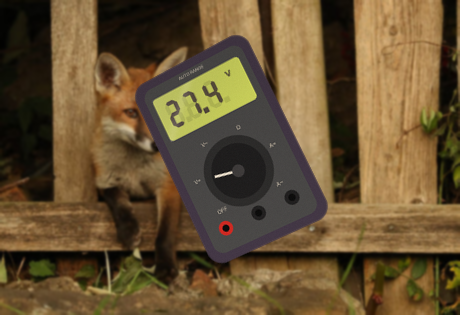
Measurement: 27.4 V
